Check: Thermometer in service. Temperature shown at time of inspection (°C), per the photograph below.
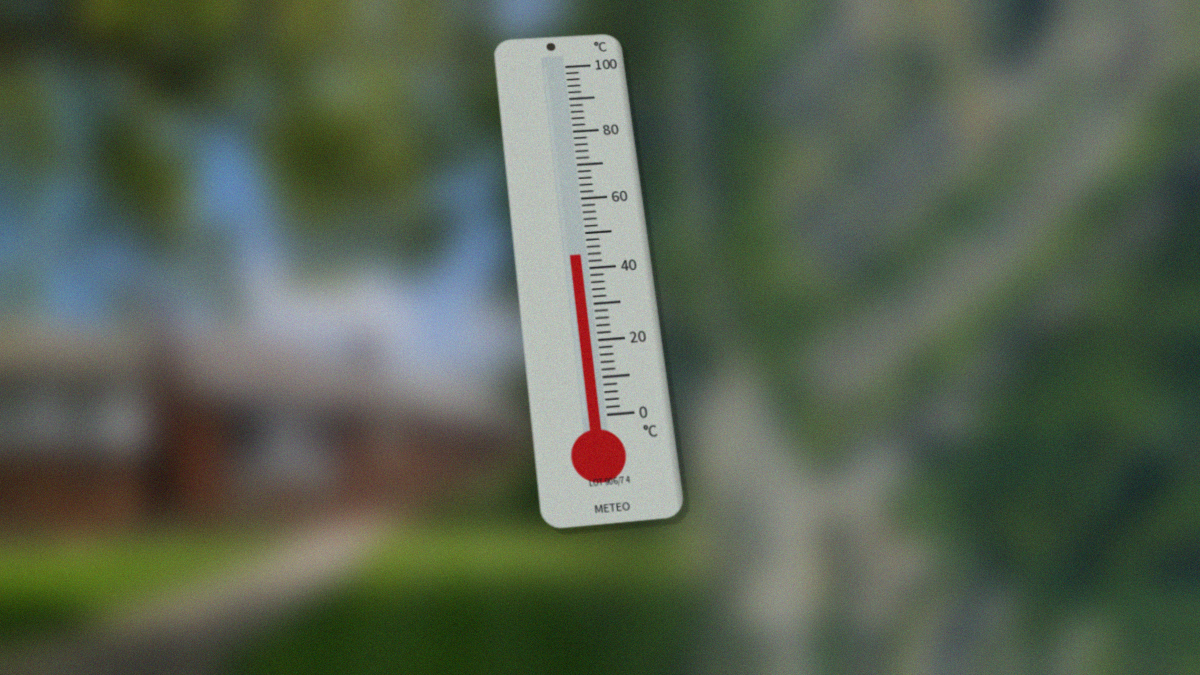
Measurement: 44 °C
